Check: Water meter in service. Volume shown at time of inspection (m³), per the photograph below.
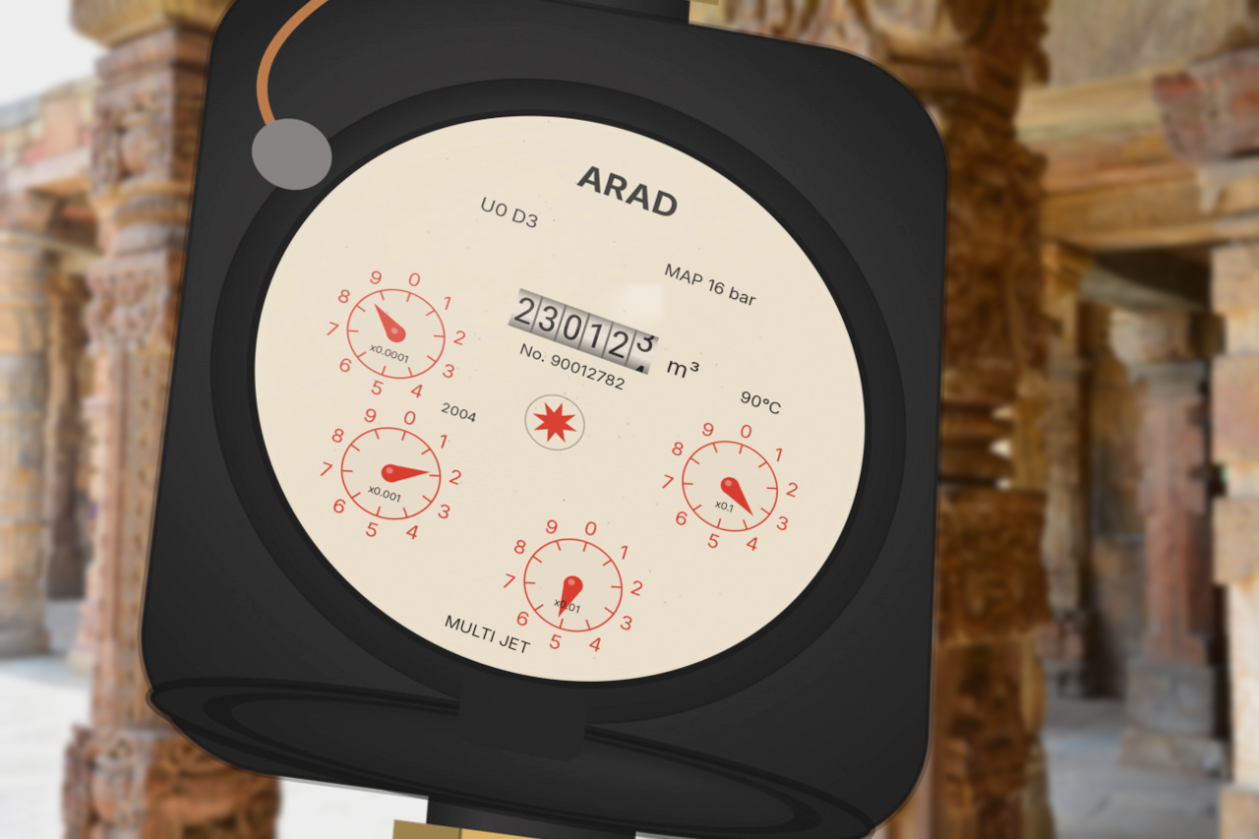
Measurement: 230123.3518 m³
